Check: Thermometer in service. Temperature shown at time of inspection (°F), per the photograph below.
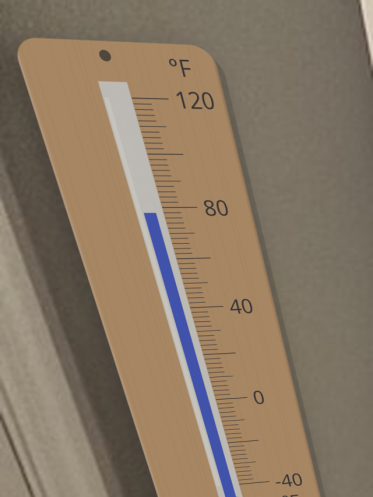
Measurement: 78 °F
